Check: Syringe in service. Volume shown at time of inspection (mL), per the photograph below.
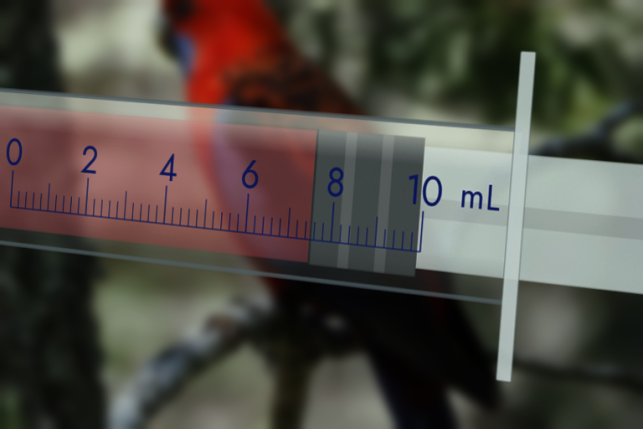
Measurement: 7.5 mL
